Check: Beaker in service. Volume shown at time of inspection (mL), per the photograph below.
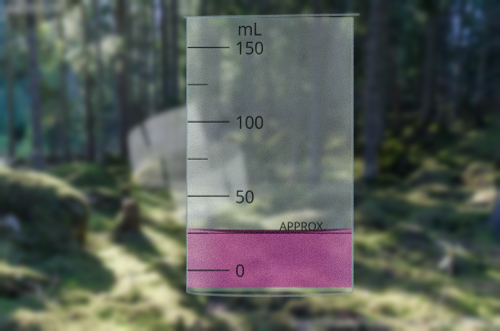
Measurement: 25 mL
